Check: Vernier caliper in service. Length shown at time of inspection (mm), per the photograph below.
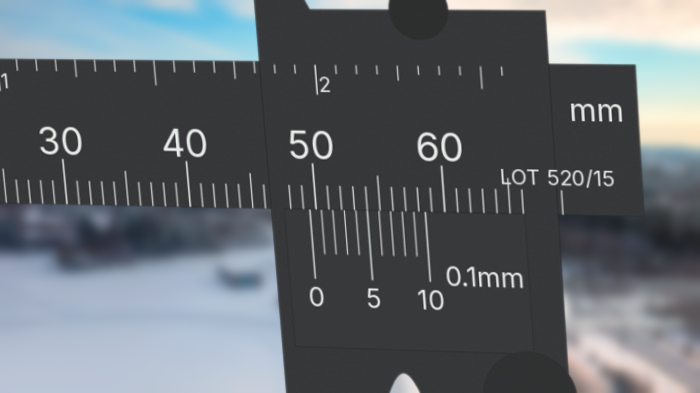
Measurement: 49.5 mm
